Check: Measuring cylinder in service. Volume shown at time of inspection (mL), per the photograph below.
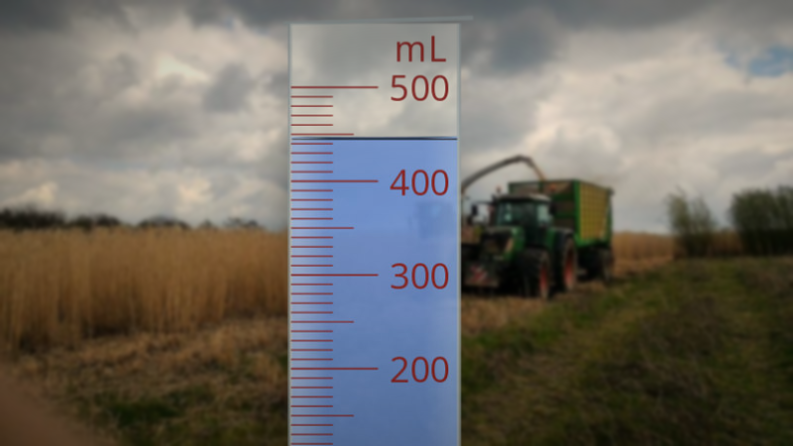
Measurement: 445 mL
